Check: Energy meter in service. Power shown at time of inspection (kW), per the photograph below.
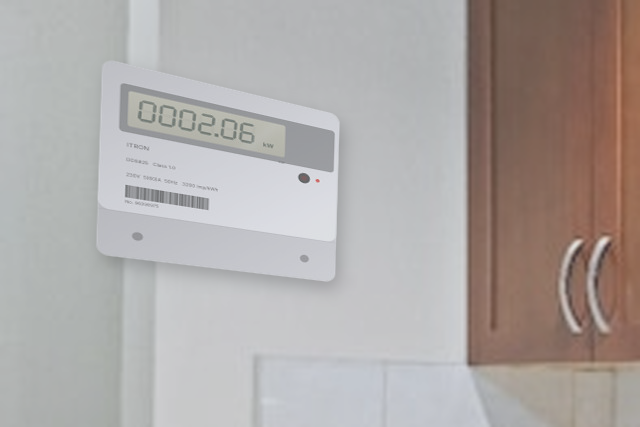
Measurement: 2.06 kW
